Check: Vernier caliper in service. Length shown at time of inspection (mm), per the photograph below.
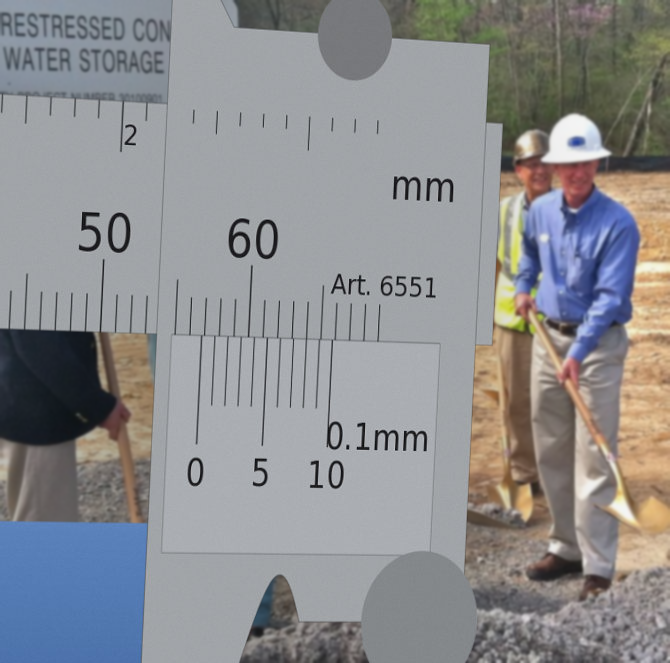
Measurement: 56.8 mm
